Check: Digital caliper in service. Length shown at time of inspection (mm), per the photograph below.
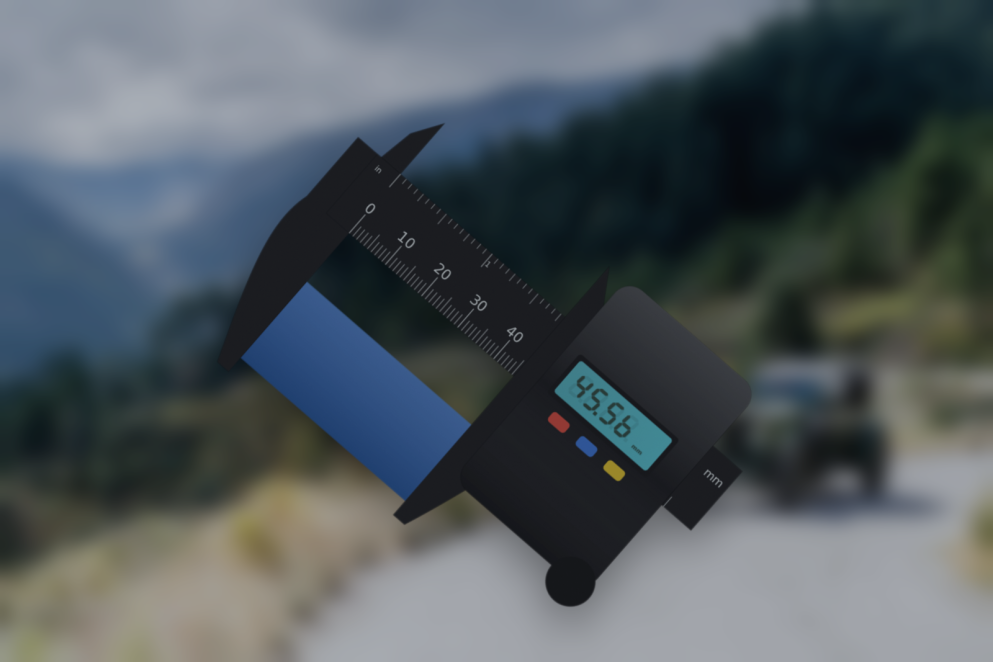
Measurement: 45.56 mm
